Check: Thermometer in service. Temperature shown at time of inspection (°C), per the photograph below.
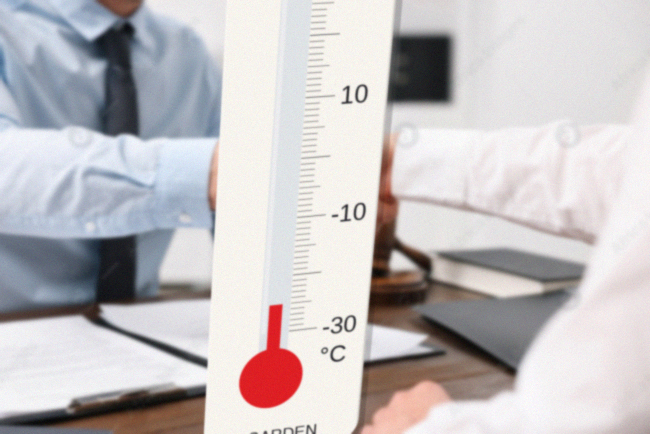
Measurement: -25 °C
